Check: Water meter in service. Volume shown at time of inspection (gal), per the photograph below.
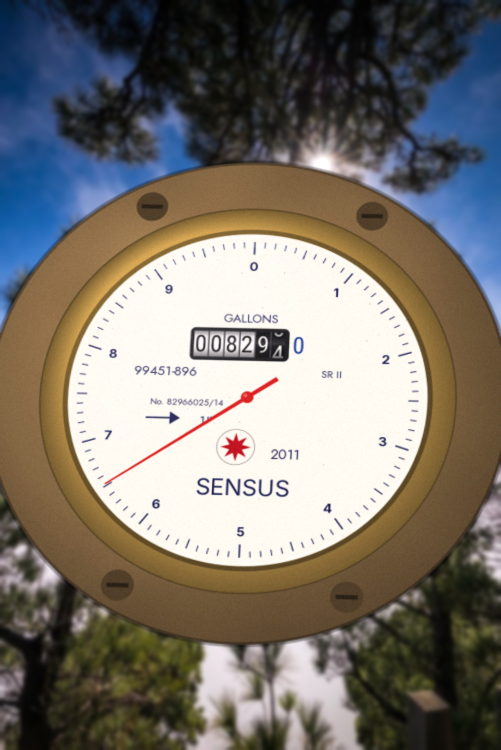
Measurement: 82936.5 gal
